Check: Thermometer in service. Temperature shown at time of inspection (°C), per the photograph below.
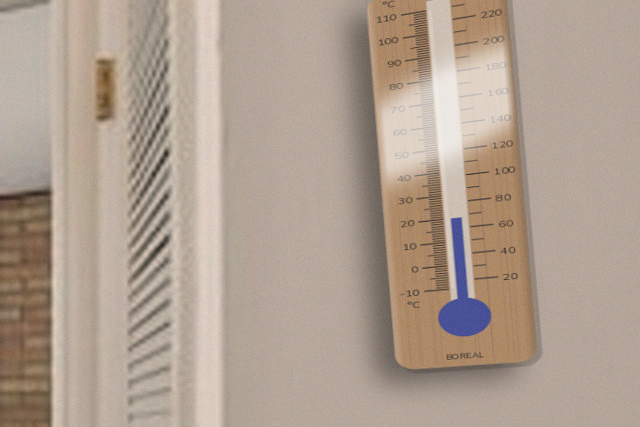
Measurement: 20 °C
